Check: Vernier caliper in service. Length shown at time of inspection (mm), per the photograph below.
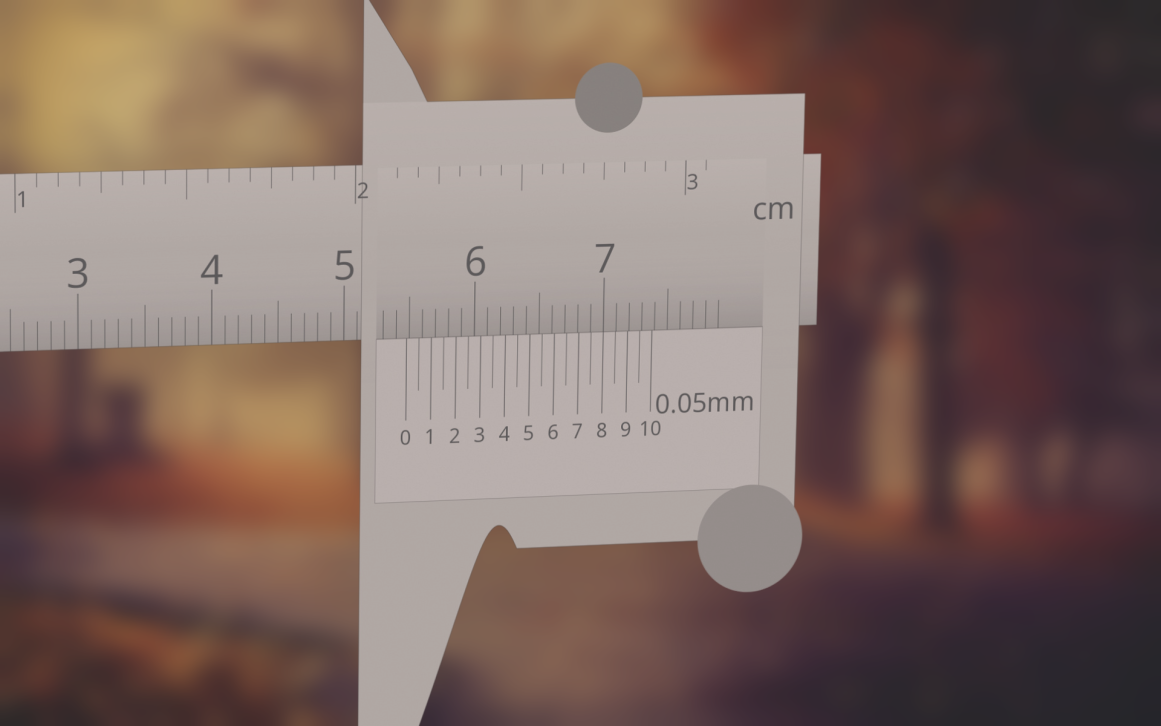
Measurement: 54.8 mm
